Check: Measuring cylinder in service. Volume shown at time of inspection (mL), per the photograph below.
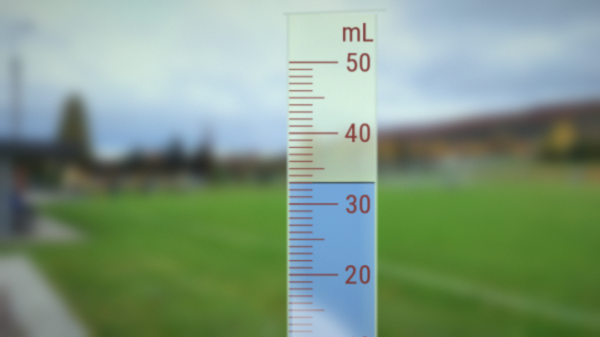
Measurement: 33 mL
